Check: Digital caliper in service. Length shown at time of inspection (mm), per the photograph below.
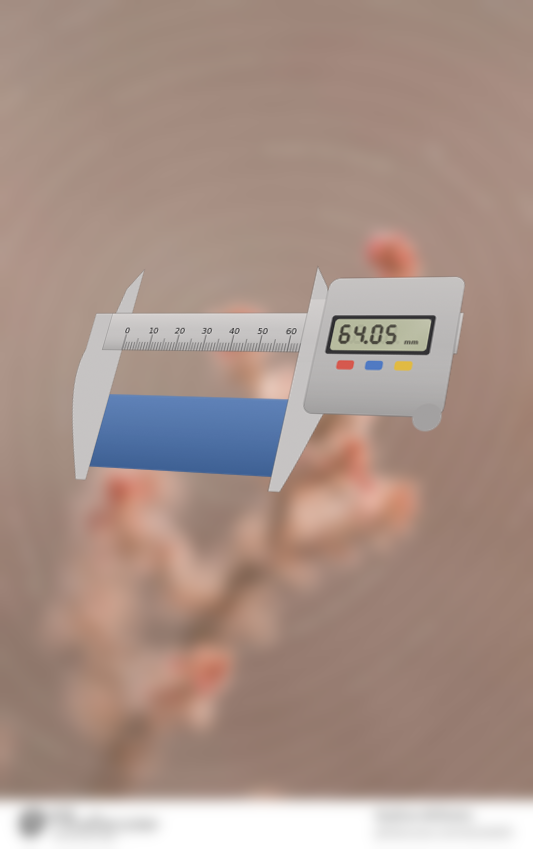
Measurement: 64.05 mm
